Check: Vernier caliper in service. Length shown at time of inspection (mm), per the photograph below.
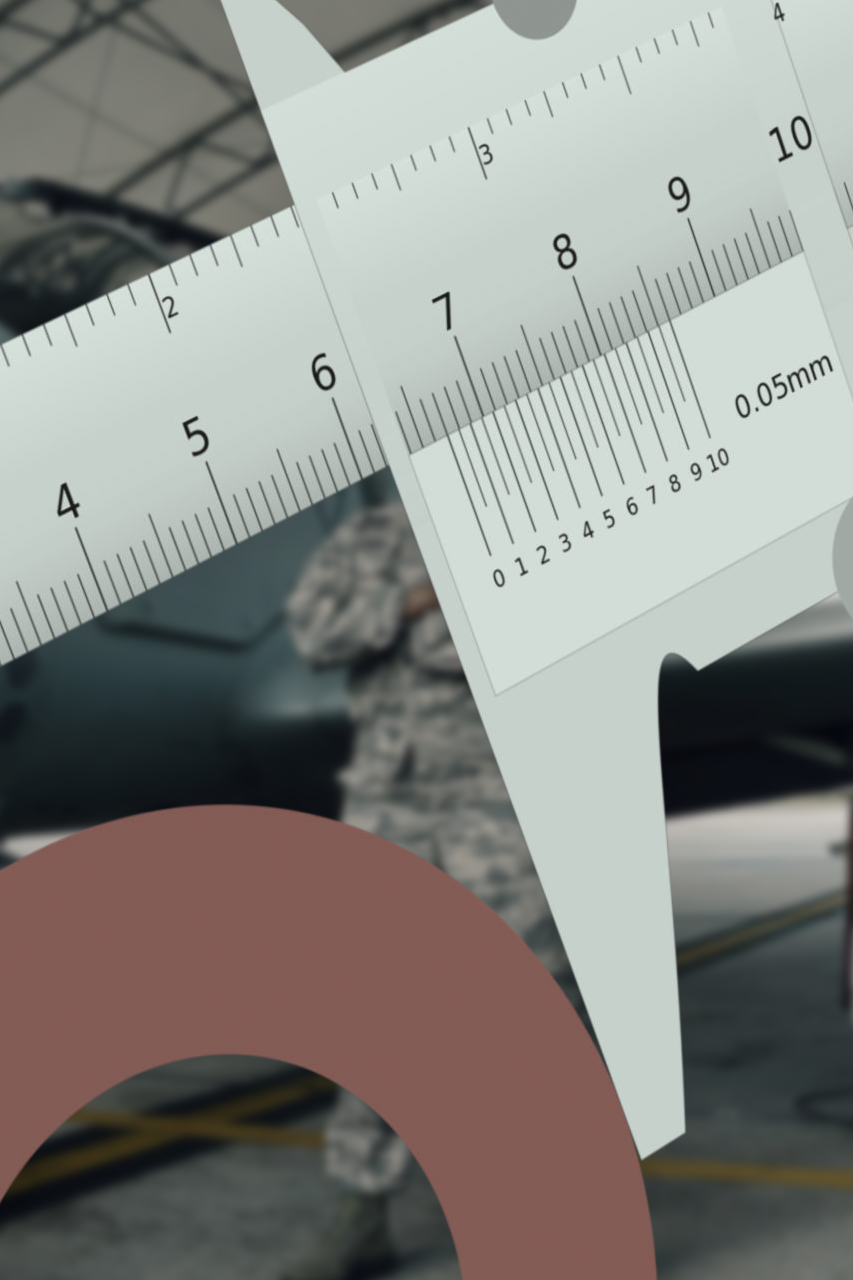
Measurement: 67.0 mm
